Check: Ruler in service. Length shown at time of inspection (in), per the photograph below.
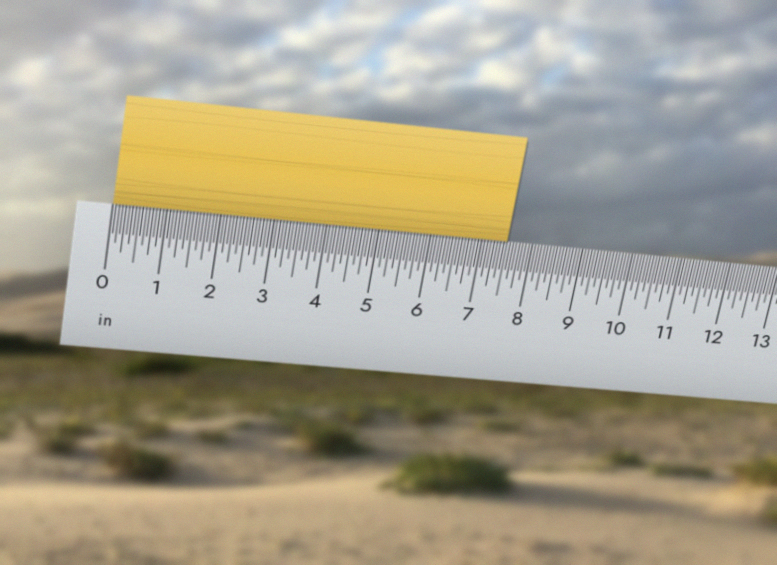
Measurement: 7.5 in
